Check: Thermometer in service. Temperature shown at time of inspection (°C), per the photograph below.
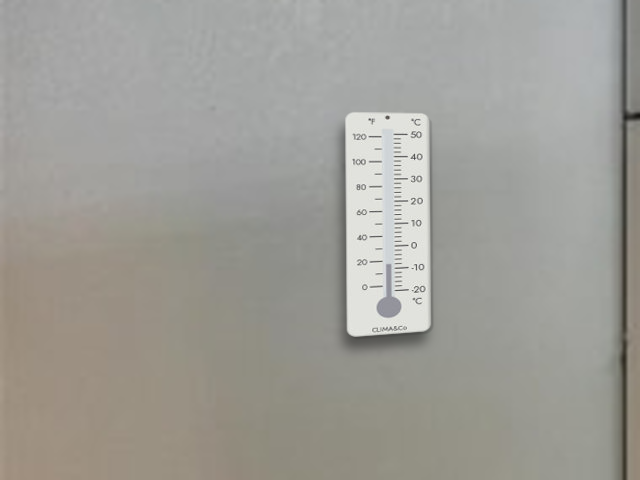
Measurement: -8 °C
